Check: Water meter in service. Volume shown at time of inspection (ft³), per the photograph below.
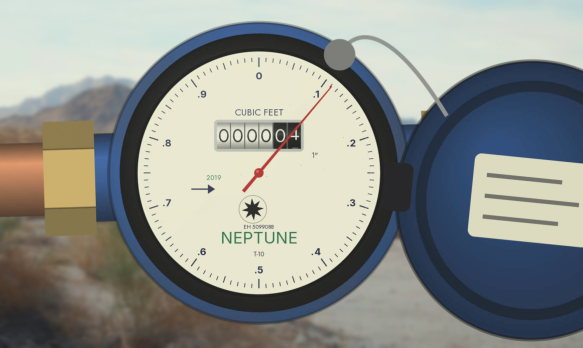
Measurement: 4.11 ft³
